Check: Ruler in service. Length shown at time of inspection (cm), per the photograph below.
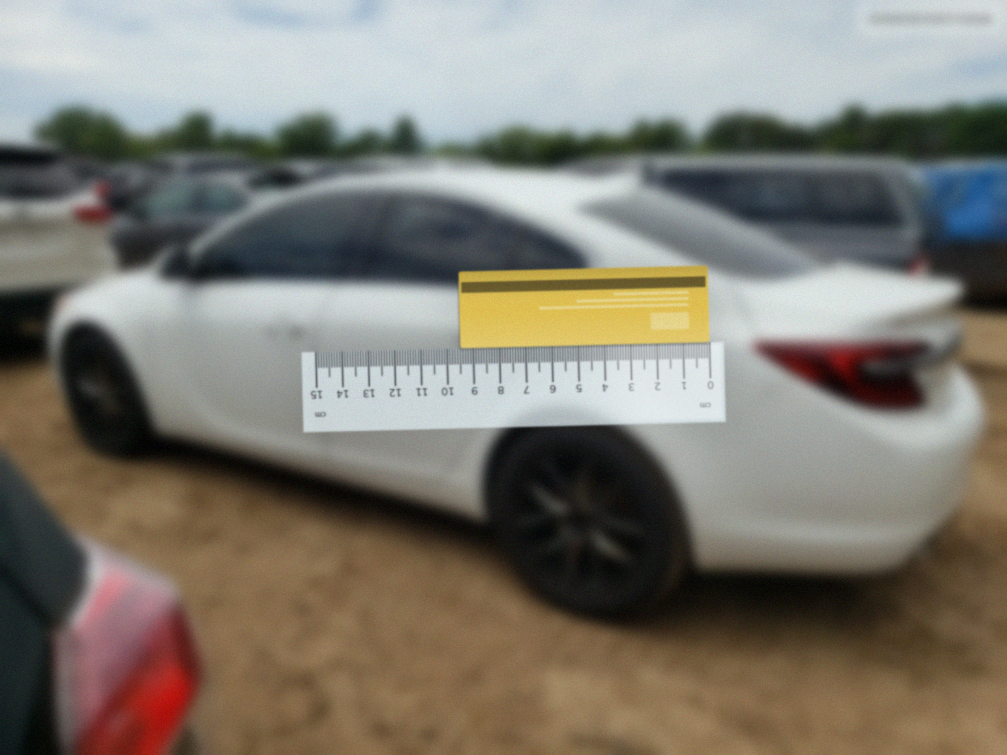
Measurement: 9.5 cm
